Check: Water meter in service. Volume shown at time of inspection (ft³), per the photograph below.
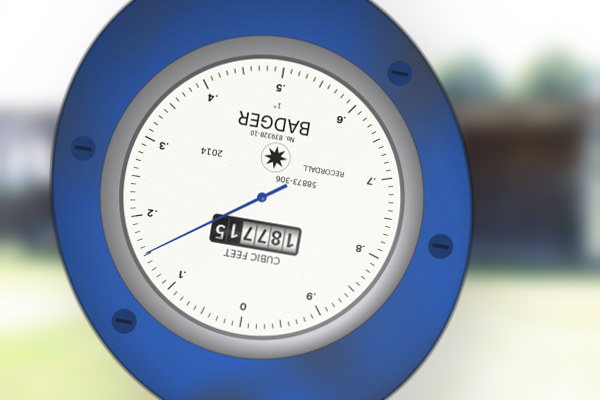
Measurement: 187715.15 ft³
